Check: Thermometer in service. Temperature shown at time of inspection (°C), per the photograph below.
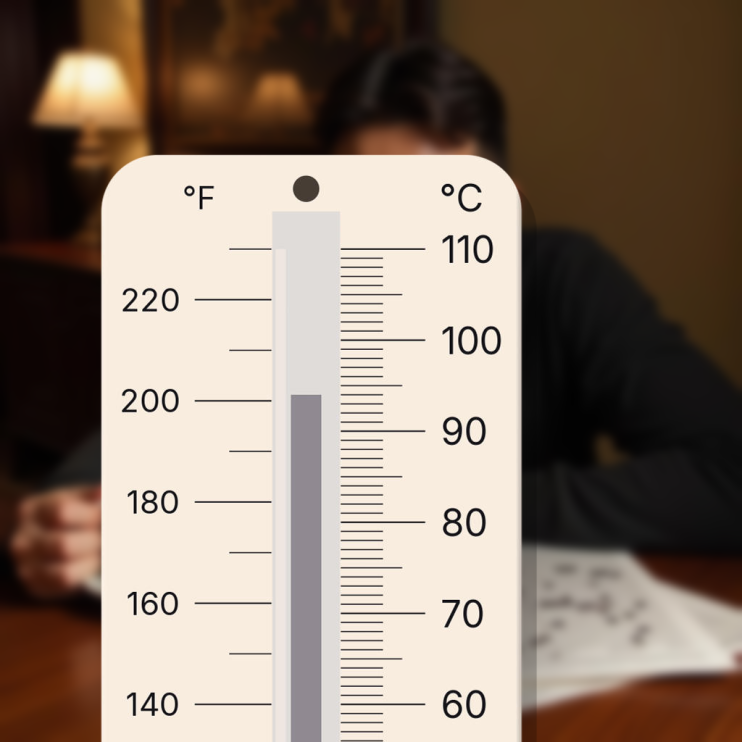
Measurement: 94 °C
